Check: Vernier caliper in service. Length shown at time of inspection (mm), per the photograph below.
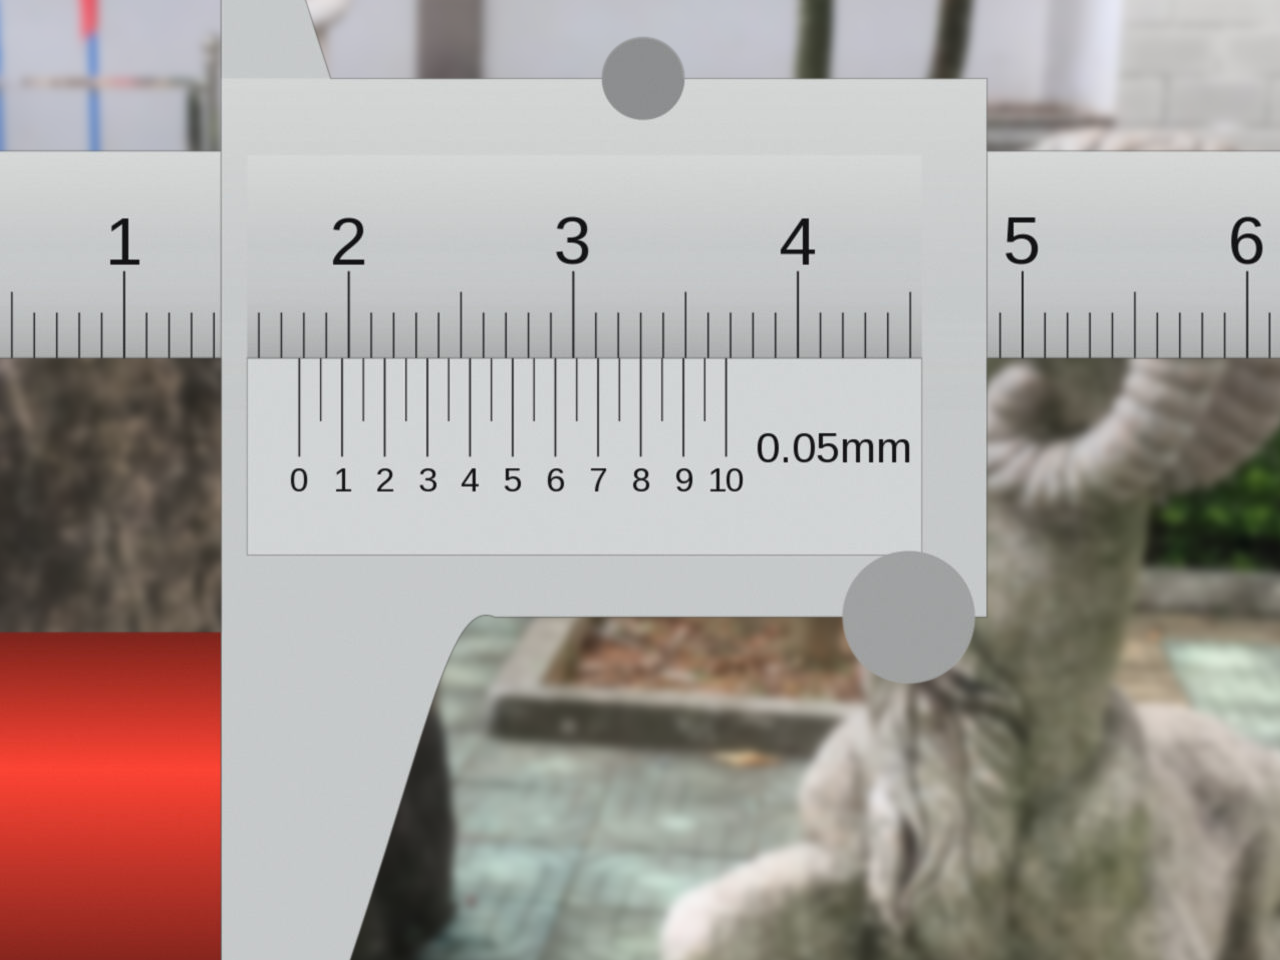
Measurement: 17.8 mm
